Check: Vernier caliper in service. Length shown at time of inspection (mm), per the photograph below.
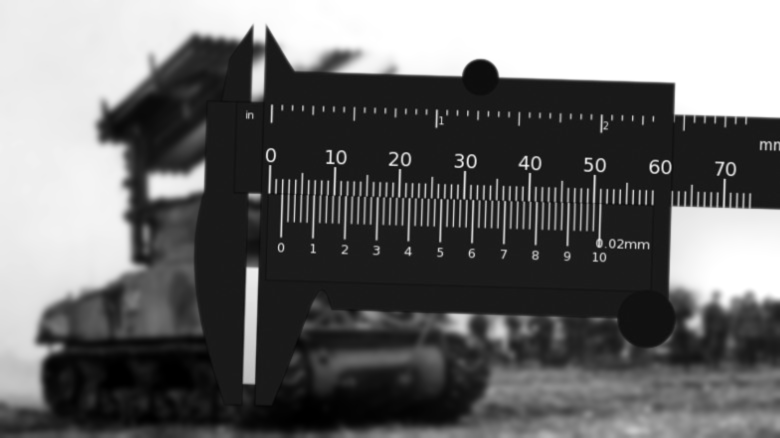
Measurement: 2.0 mm
